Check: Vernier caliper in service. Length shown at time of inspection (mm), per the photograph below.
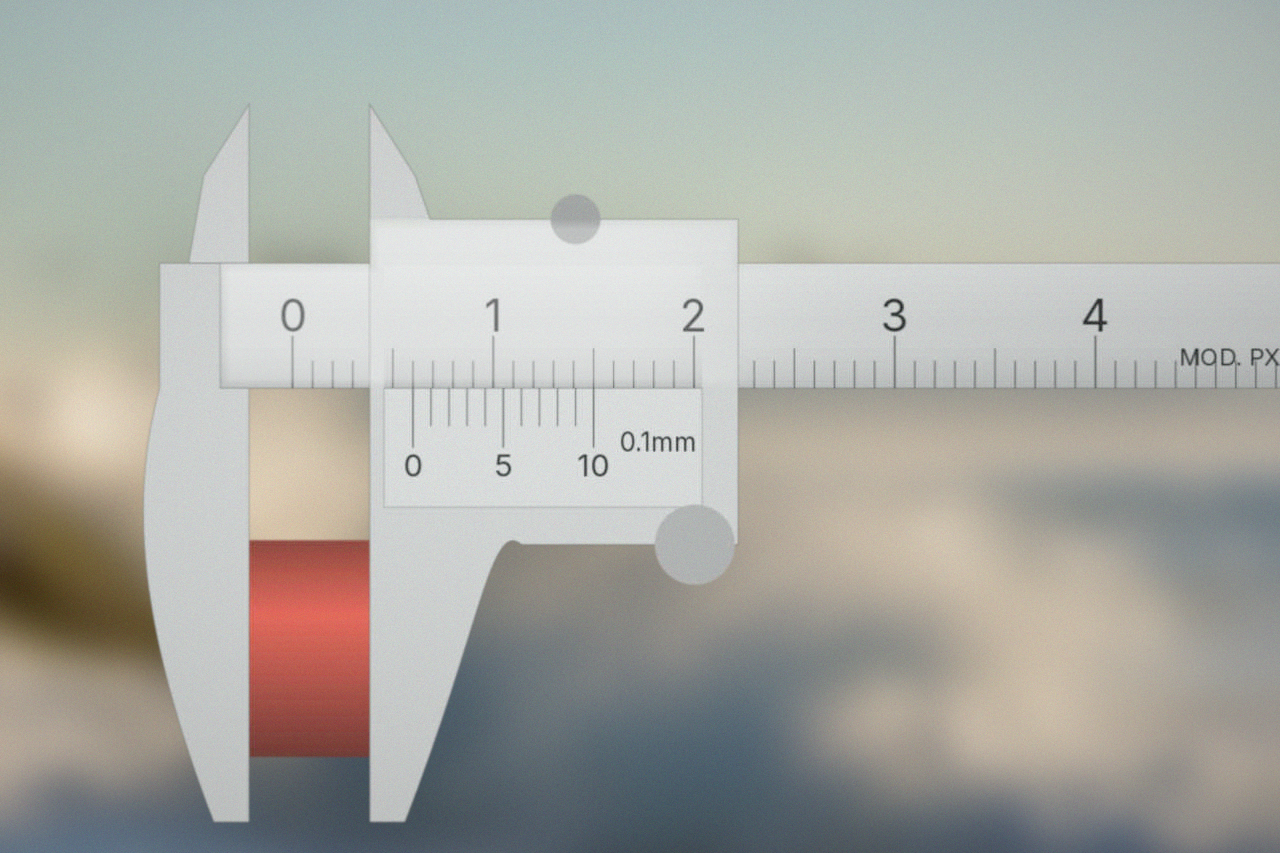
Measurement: 6.0 mm
